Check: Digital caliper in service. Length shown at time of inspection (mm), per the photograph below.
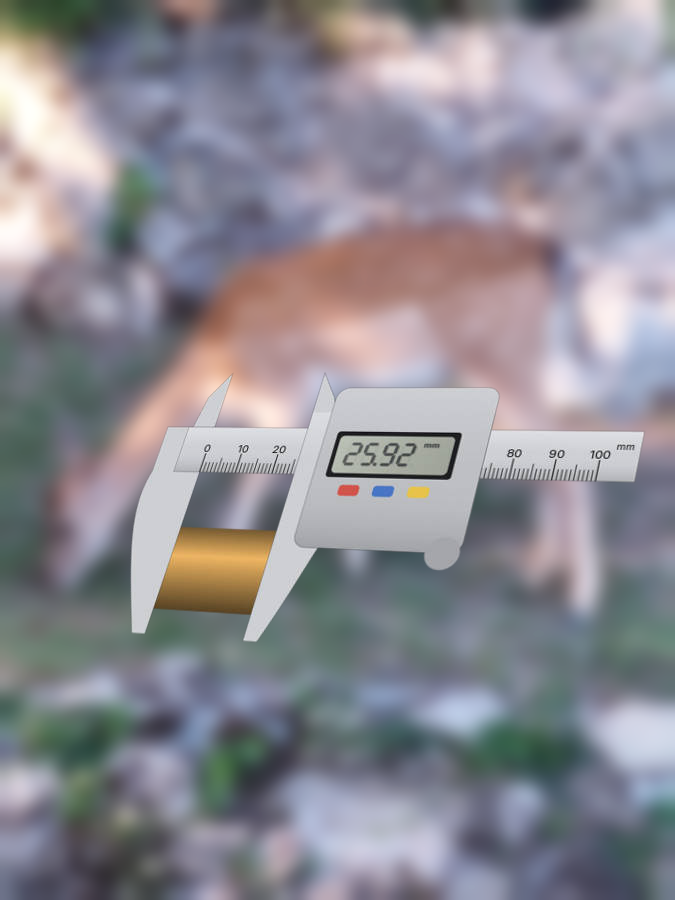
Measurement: 25.92 mm
